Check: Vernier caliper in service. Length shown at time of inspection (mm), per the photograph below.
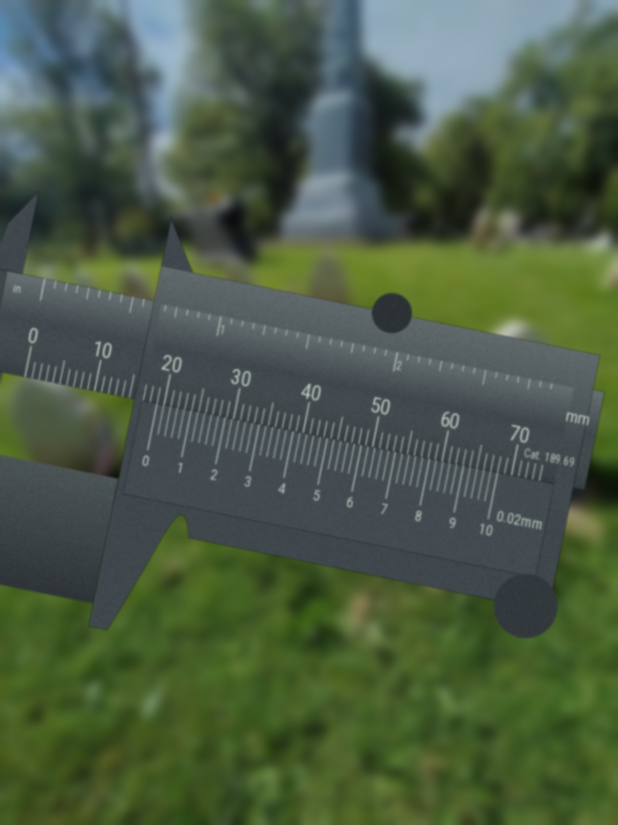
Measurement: 19.0 mm
